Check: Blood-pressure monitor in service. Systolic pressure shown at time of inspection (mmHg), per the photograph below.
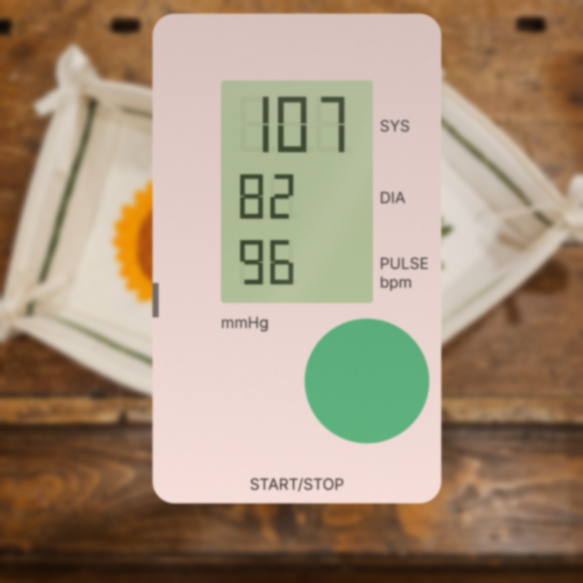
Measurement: 107 mmHg
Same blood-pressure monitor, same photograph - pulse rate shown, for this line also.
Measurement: 96 bpm
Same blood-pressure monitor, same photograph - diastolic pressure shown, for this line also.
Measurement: 82 mmHg
